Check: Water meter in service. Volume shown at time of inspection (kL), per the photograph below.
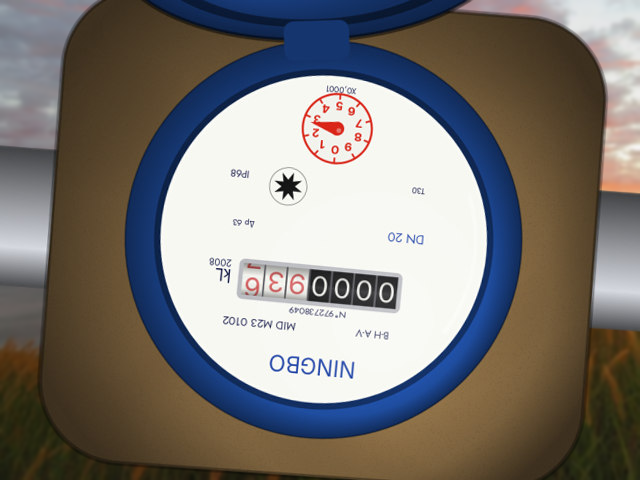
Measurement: 0.9362 kL
